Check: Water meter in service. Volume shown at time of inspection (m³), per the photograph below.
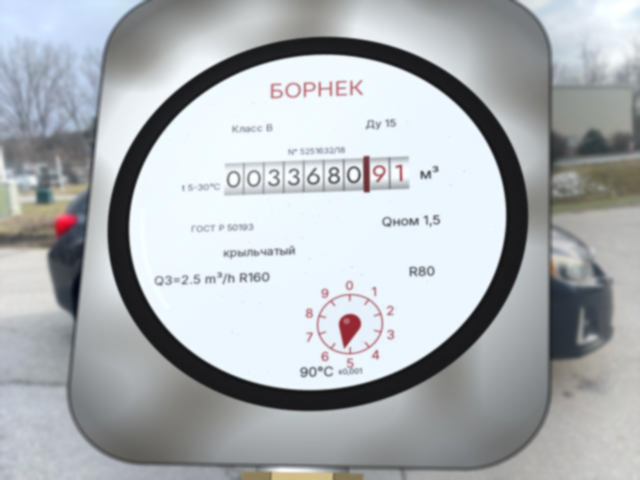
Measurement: 33680.915 m³
